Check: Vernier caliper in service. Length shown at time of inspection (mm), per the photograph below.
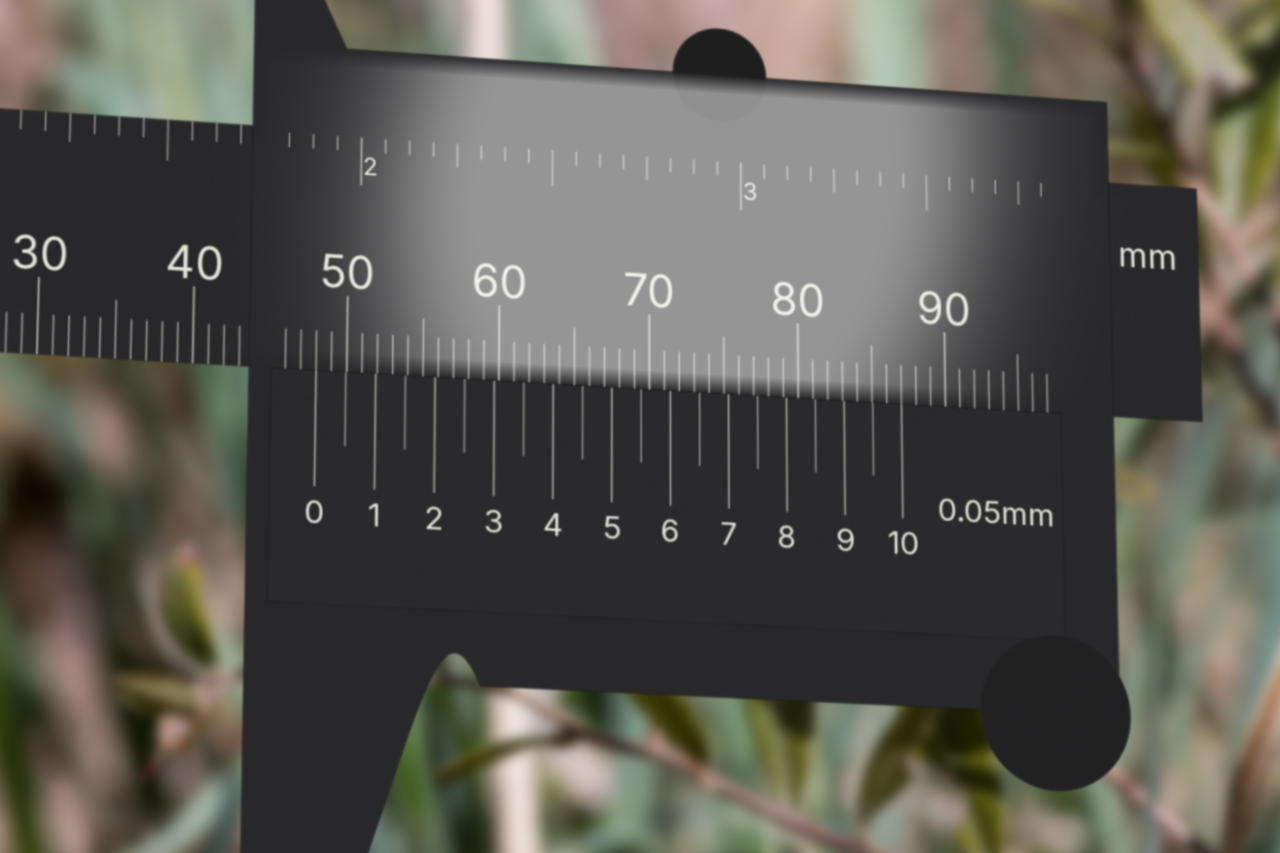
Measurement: 48.0 mm
